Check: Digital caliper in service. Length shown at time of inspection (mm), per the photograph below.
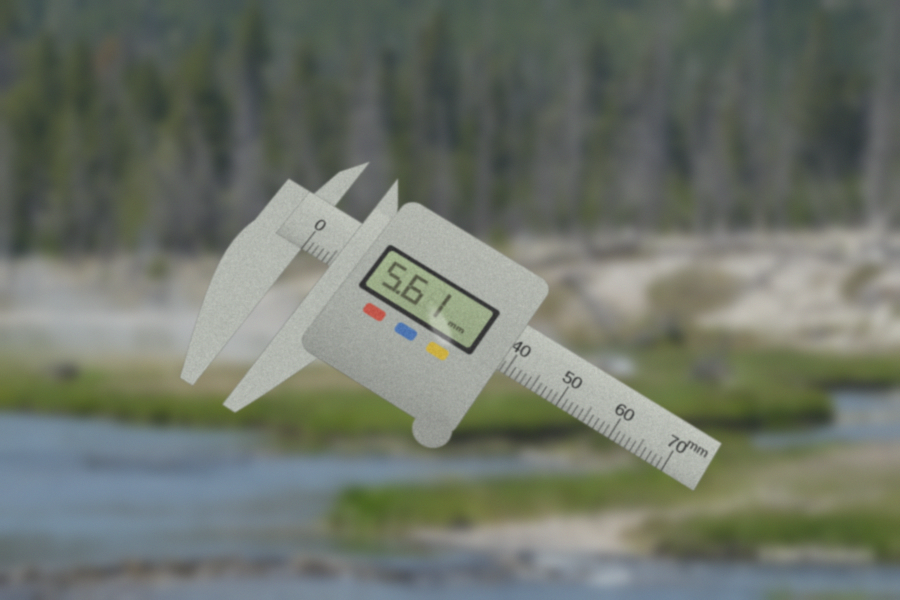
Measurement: 5.61 mm
